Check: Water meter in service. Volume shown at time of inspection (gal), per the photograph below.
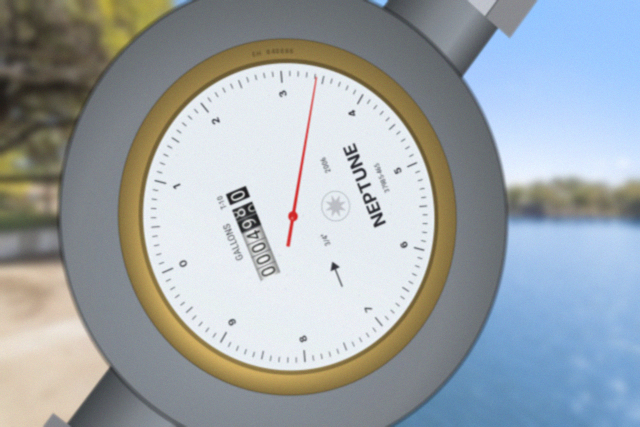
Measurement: 4983.4 gal
